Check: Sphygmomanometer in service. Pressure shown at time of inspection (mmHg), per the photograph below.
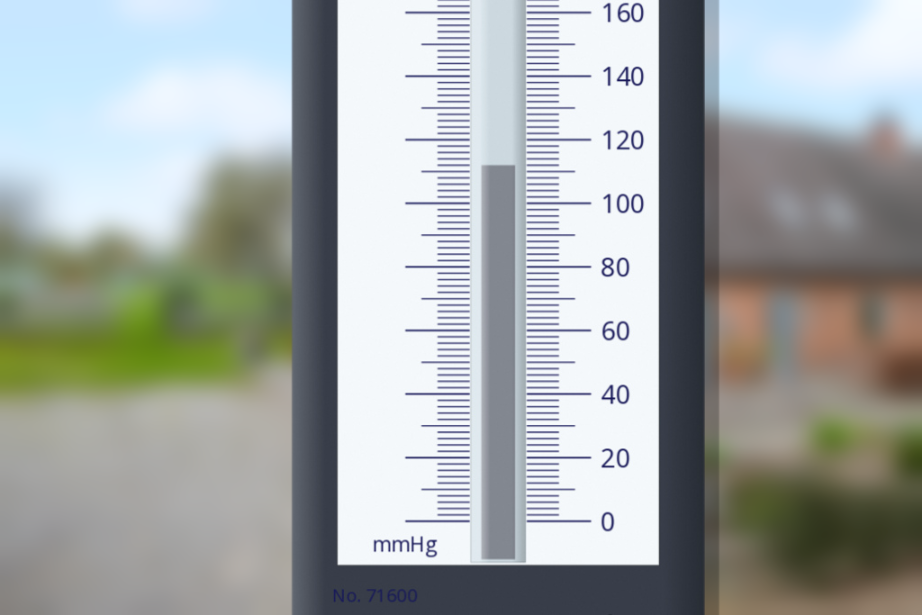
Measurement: 112 mmHg
